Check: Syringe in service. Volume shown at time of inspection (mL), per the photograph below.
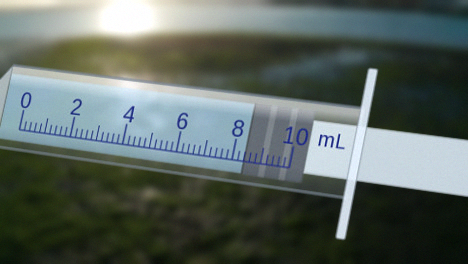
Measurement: 8.4 mL
